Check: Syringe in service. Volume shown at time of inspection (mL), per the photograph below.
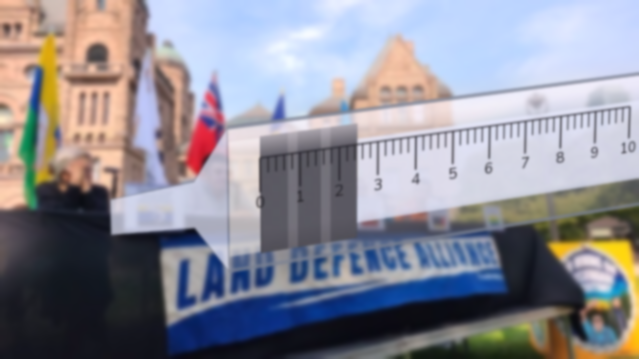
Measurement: 0 mL
